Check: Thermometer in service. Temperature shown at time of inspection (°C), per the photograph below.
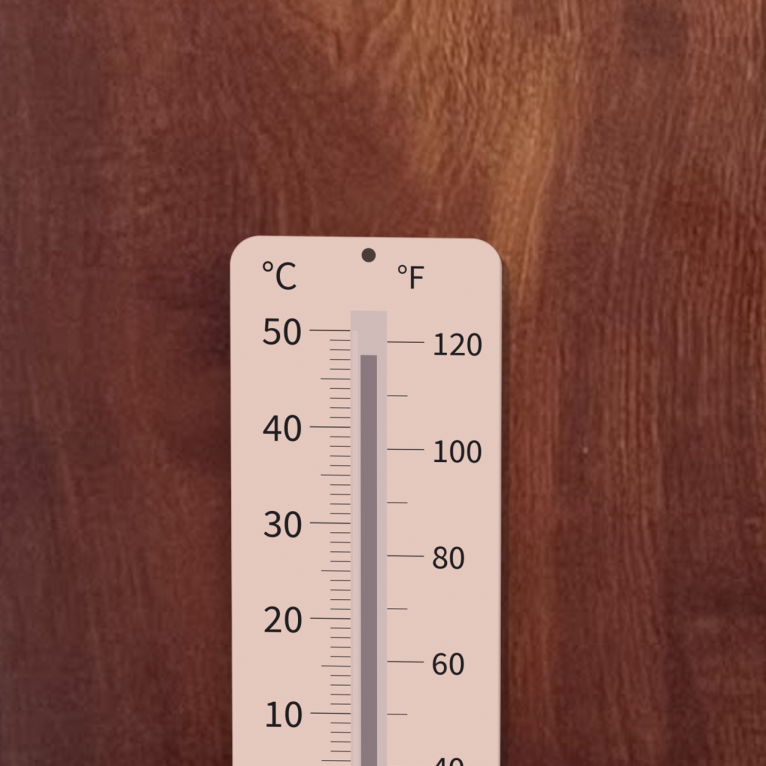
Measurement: 47.5 °C
